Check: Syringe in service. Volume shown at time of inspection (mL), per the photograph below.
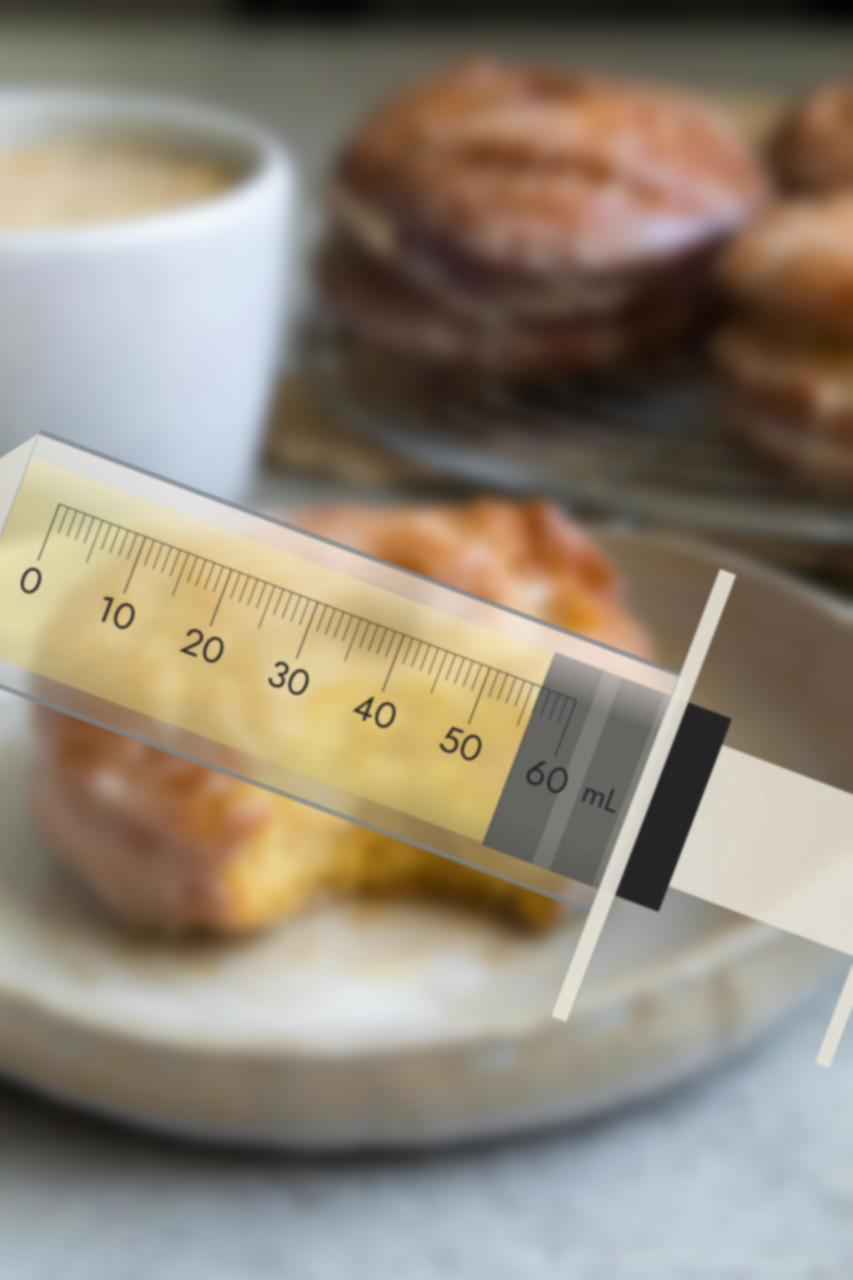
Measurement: 56 mL
